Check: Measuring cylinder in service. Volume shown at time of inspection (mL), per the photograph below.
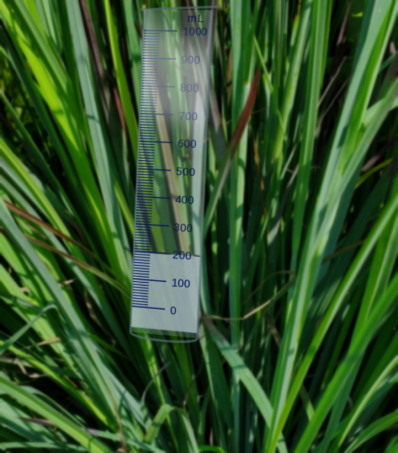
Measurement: 200 mL
